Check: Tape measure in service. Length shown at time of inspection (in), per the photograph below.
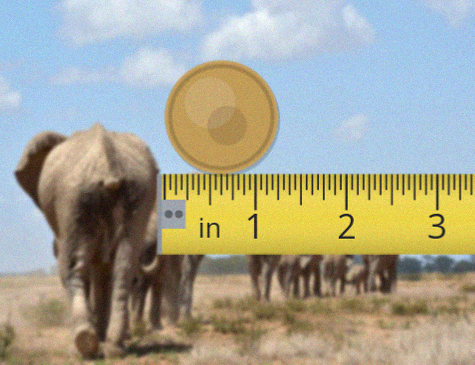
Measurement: 1.25 in
